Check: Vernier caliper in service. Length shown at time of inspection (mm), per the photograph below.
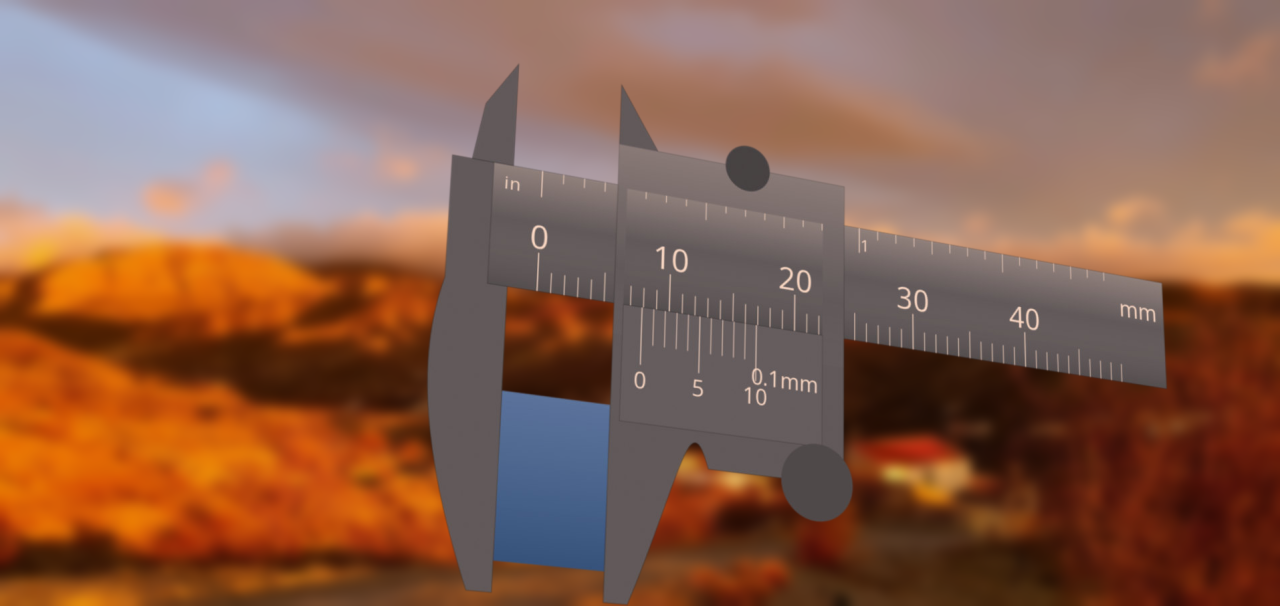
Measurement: 7.9 mm
